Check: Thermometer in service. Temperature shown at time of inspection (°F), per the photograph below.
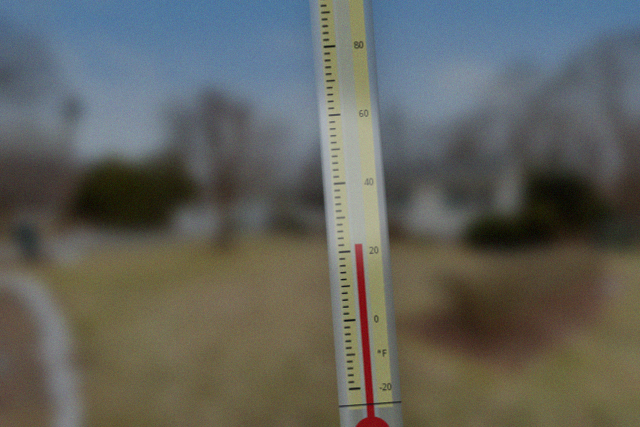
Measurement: 22 °F
